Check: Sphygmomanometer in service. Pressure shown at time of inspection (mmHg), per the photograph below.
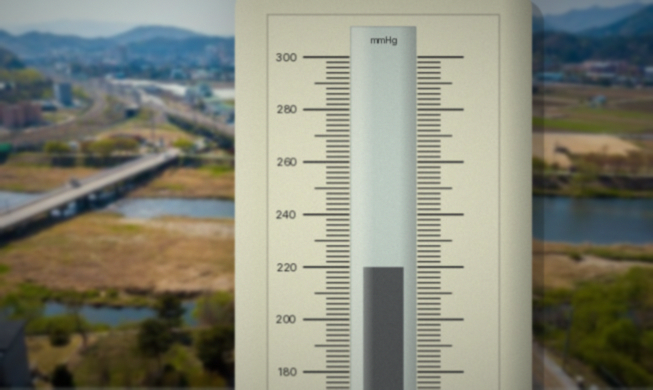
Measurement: 220 mmHg
